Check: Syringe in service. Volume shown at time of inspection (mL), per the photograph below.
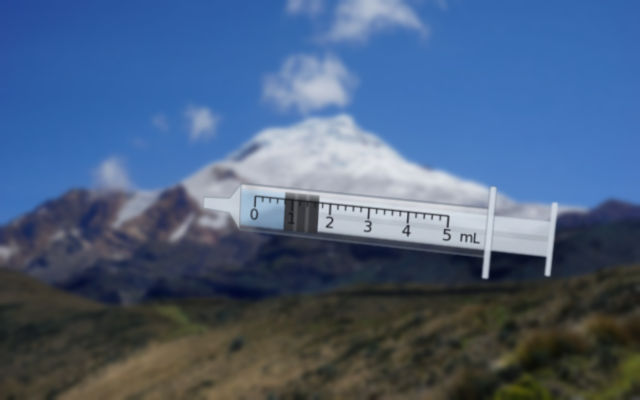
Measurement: 0.8 mL
